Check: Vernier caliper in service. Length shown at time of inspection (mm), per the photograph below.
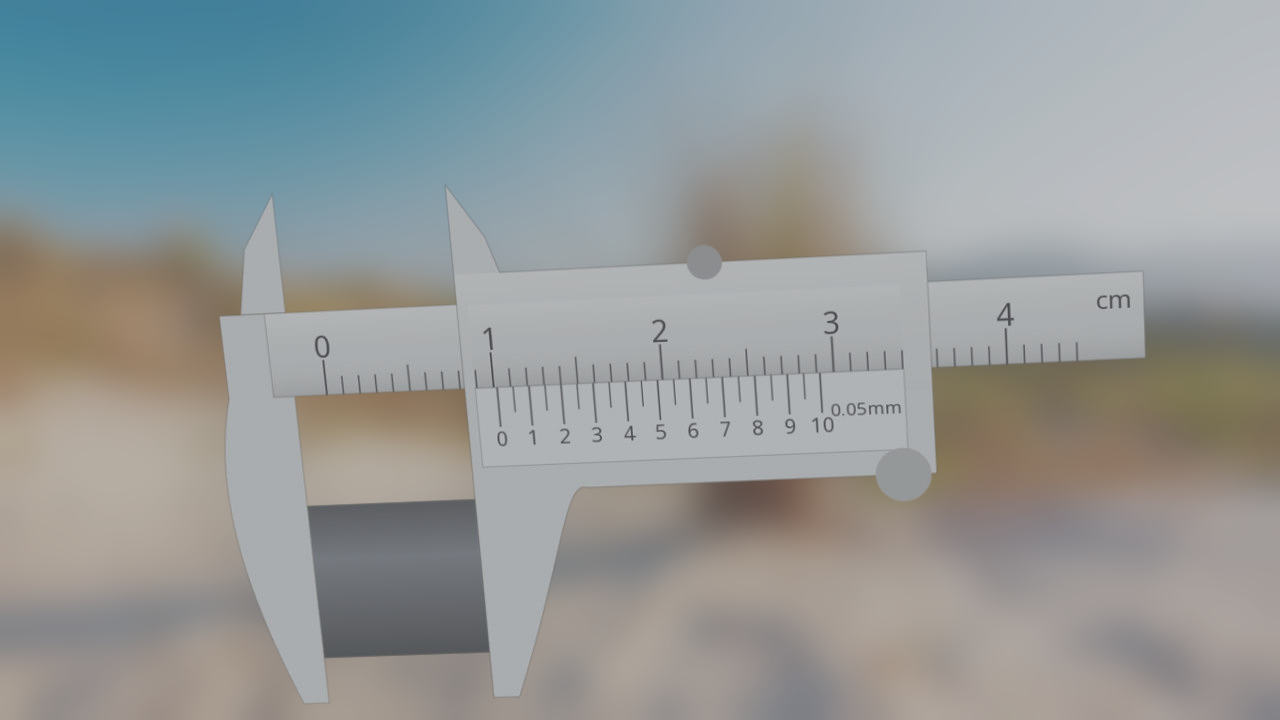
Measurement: 10.2 mm
